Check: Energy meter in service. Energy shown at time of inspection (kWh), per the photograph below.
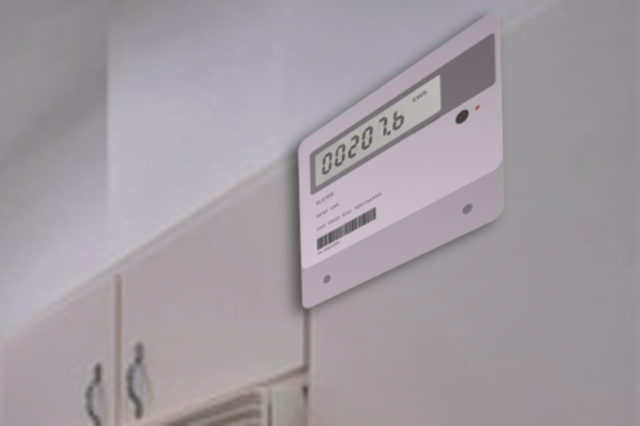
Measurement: 207.6 kWh
